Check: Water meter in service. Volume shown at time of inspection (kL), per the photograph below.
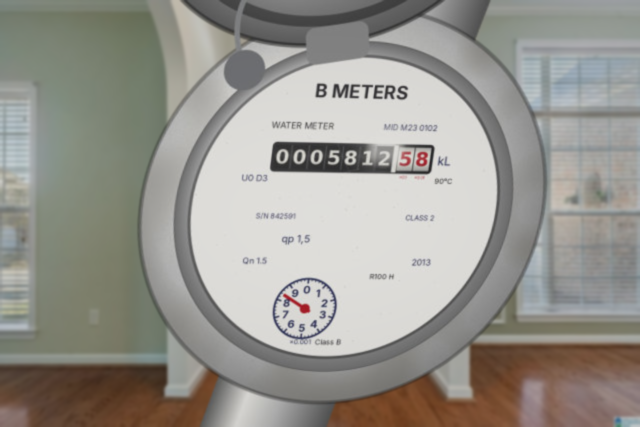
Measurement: 5812.588 kL
